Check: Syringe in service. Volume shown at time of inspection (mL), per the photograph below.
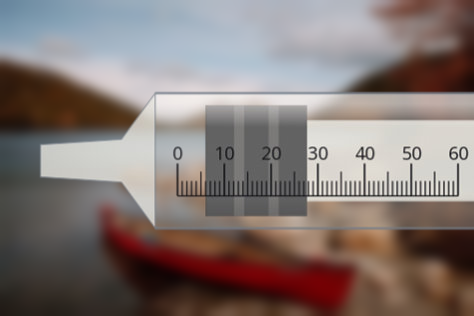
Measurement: 6 mL
